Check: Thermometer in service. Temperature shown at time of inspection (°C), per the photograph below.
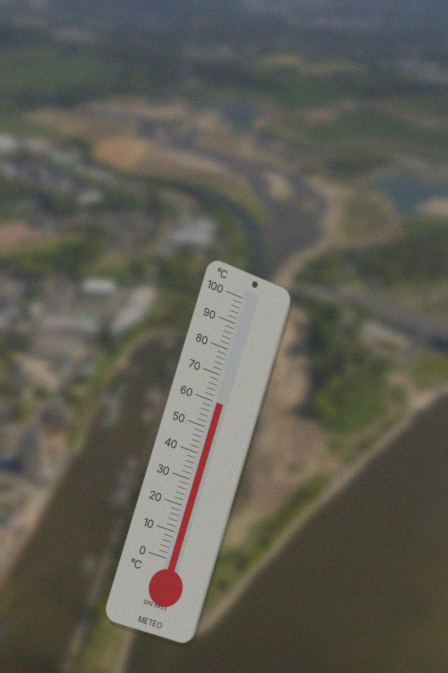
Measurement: 60 °C
